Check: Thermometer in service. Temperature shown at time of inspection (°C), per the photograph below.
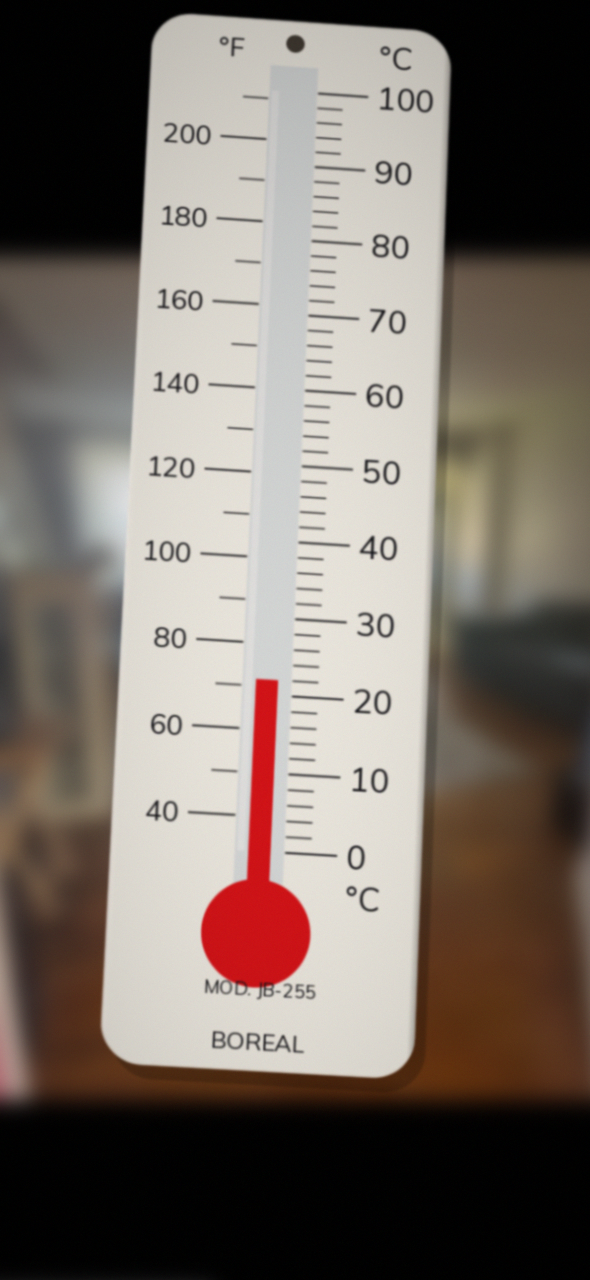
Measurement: 22 °C
